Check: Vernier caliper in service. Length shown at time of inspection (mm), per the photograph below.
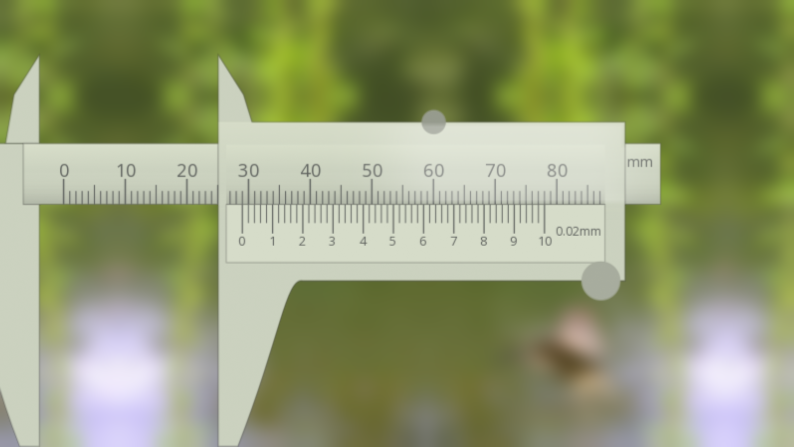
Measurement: 29.0 mm
